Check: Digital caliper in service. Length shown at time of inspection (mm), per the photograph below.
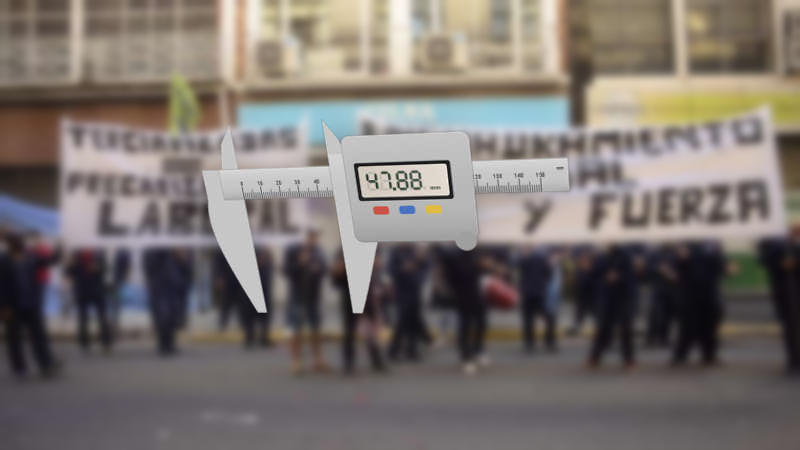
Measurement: 47.88 mm
